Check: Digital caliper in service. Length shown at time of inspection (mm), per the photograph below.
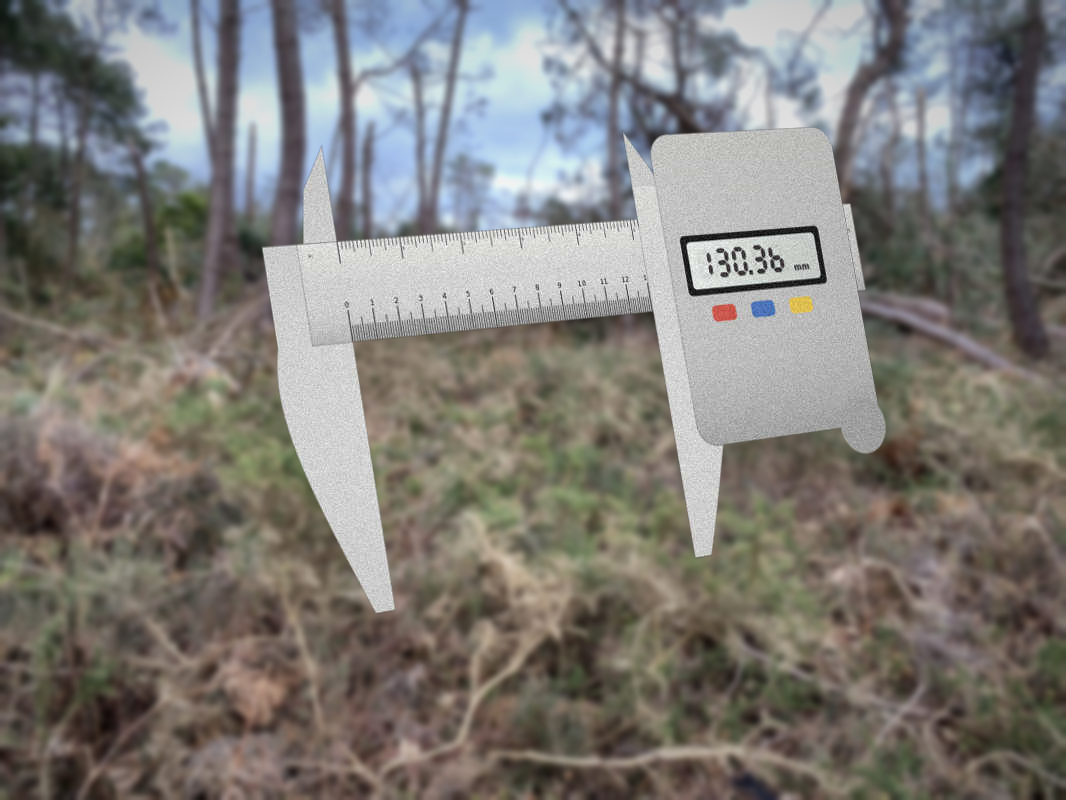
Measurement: 130.36 mm
